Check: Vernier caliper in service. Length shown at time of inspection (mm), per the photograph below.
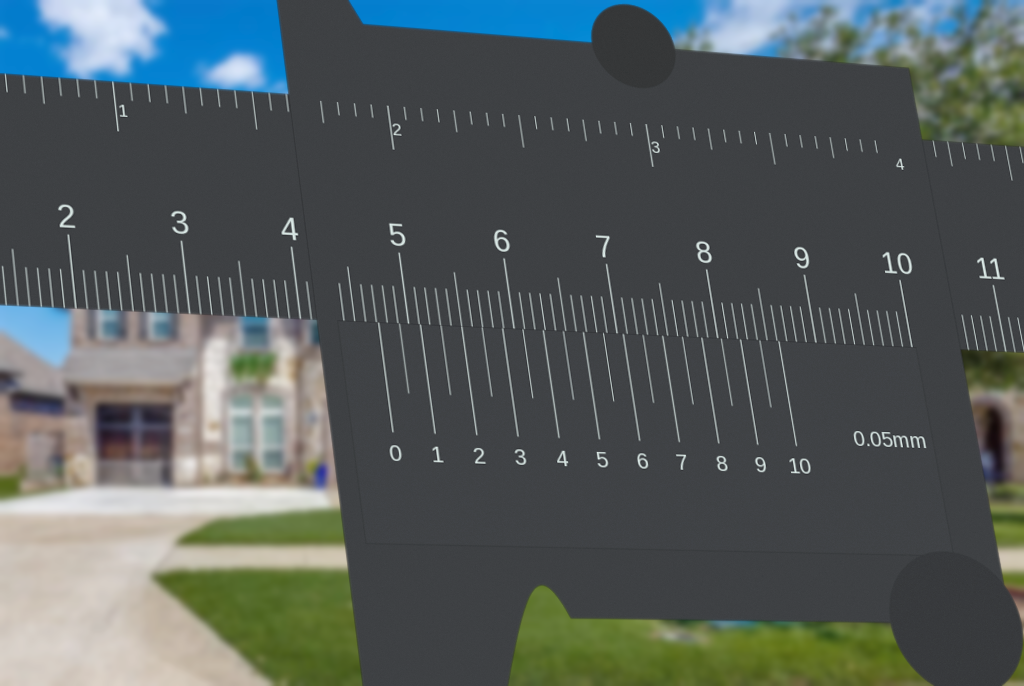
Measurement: 47.2 mm
